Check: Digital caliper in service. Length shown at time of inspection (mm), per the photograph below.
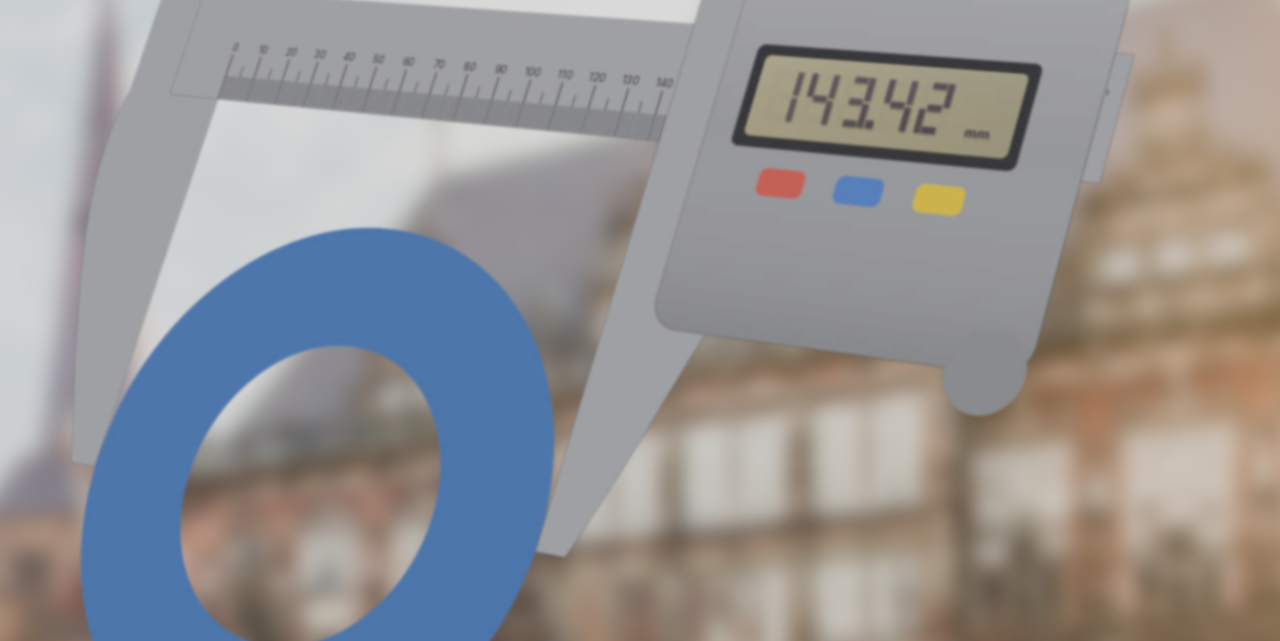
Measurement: 143.42 mm
